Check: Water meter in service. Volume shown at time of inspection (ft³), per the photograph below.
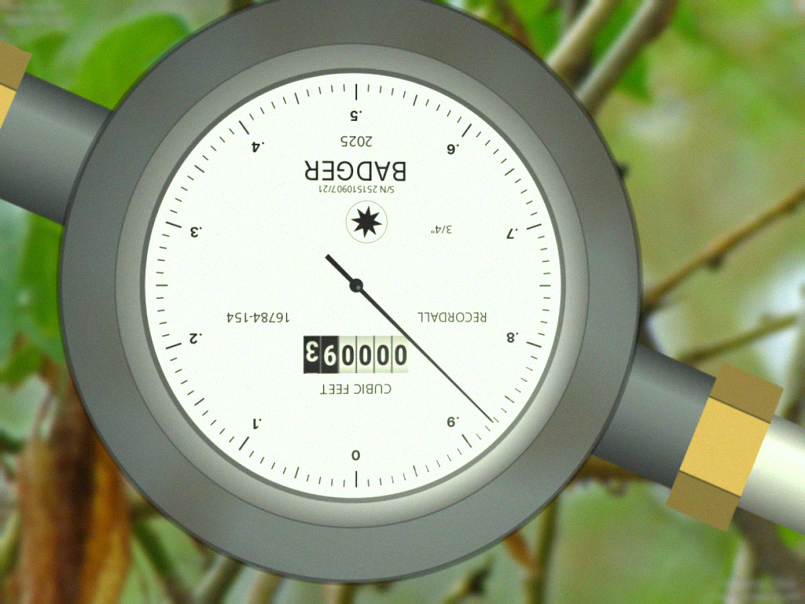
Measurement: 92.87 ft³
